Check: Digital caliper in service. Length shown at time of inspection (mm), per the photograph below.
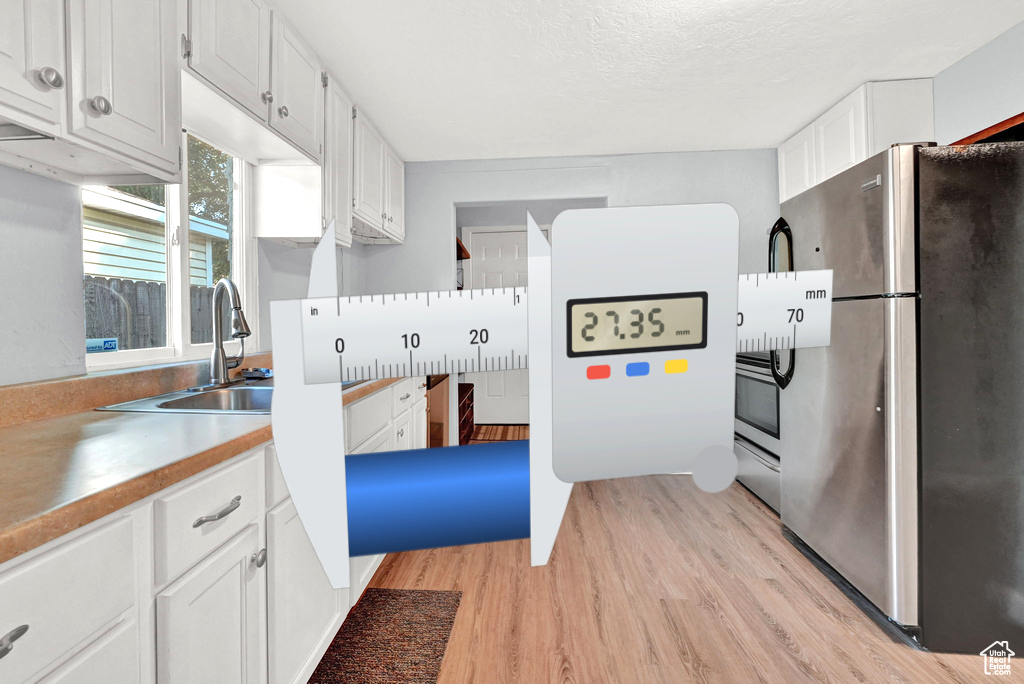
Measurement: 27.35 mm
